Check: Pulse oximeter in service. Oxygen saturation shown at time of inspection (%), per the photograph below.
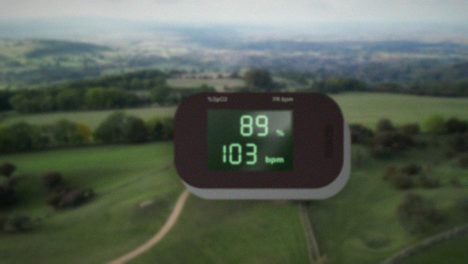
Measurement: 89 %
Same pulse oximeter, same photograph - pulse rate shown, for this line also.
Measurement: 103 bpm
